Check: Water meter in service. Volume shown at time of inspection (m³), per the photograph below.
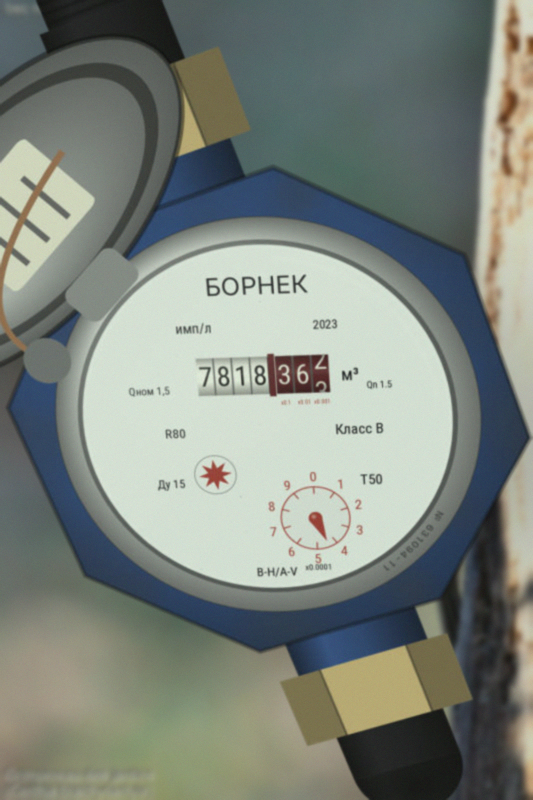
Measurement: 7818.3624 m³
